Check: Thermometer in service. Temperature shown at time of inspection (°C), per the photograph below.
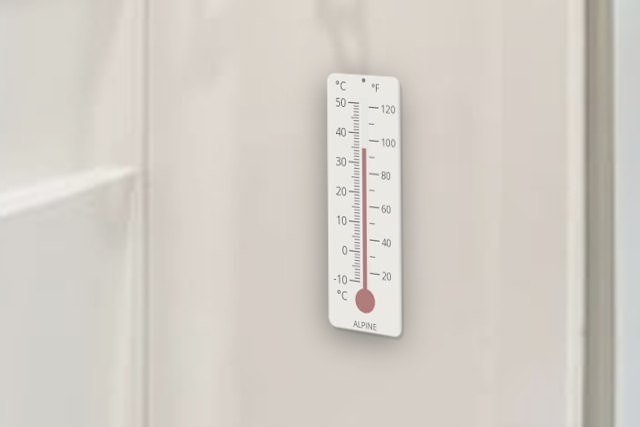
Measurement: 35 °C
